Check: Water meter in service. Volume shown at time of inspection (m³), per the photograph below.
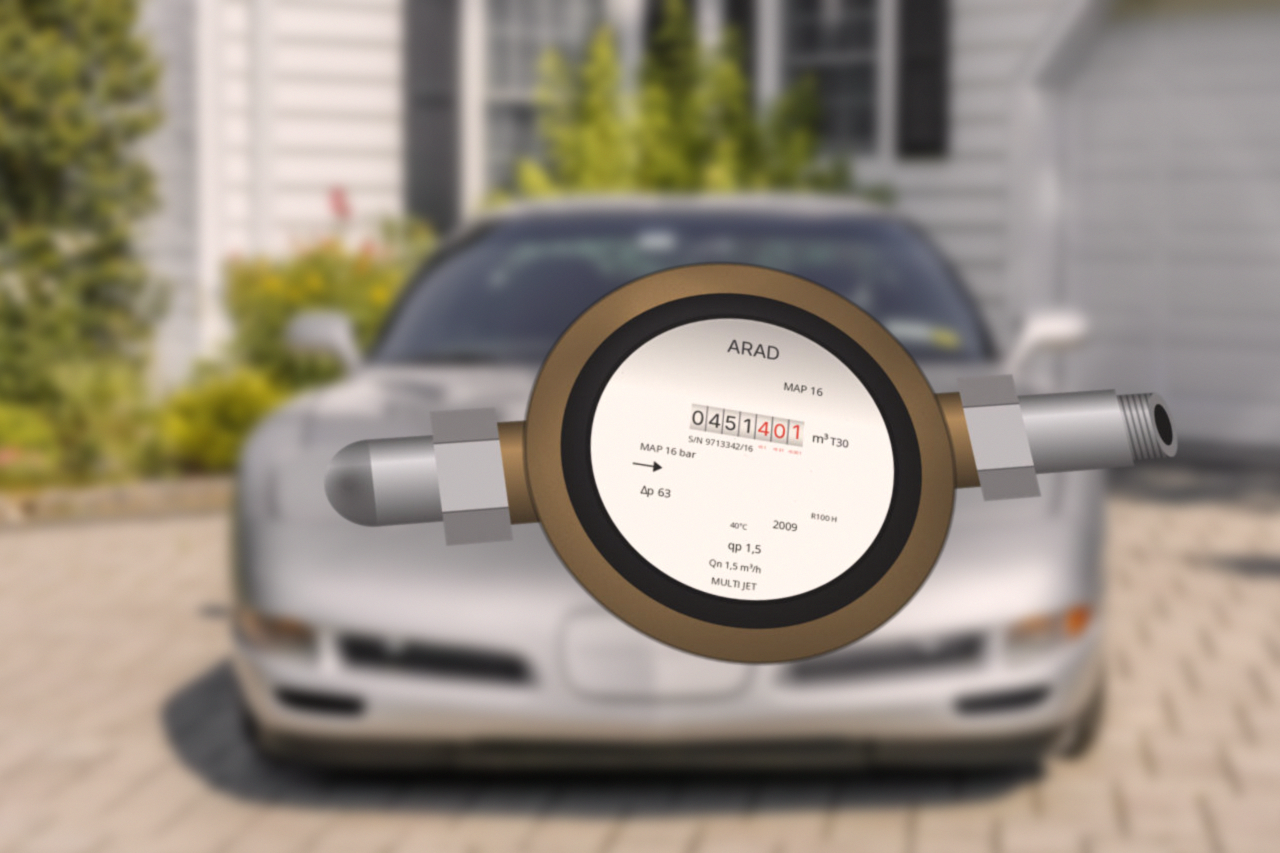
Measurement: 451.401 m³
